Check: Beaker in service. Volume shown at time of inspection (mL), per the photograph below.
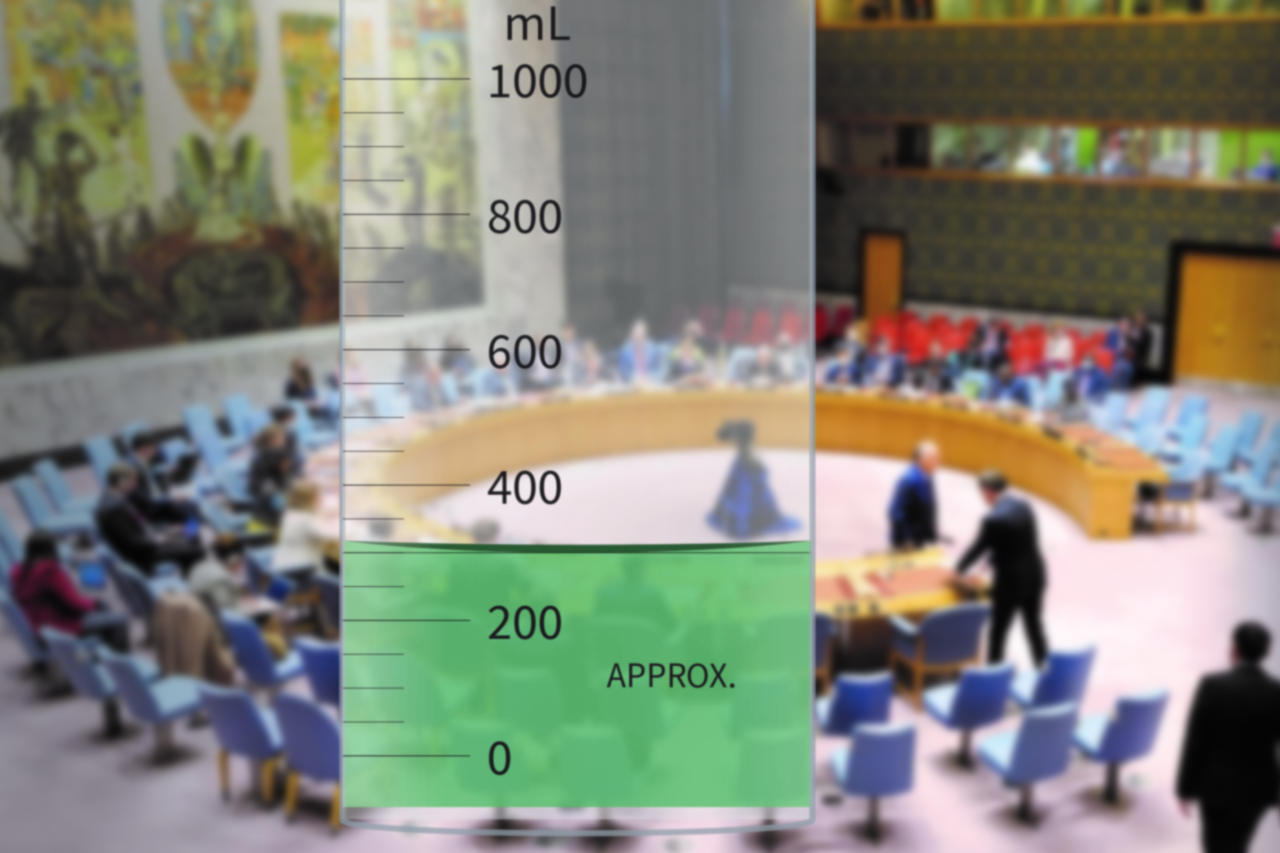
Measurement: 300 mL
